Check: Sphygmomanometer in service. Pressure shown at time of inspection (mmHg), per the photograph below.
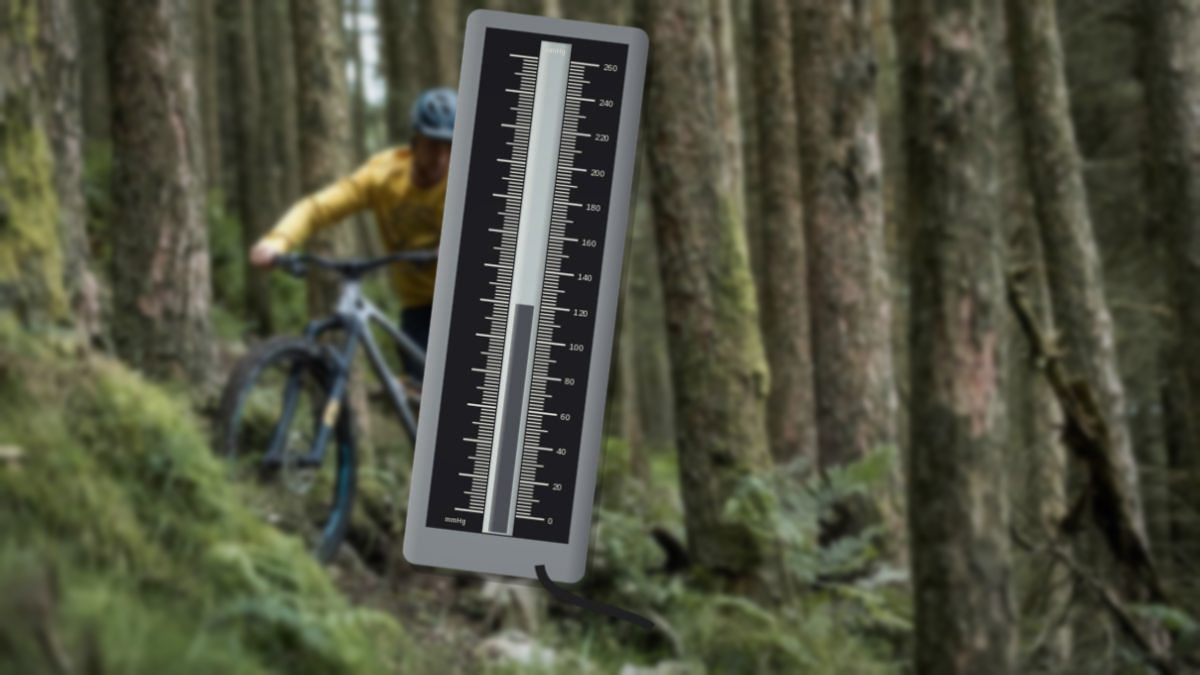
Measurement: 120 mmHg
